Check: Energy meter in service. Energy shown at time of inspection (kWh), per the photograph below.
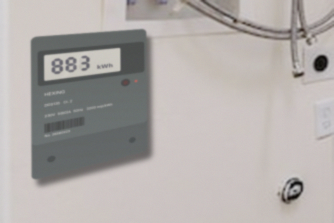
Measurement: 883 kWh
